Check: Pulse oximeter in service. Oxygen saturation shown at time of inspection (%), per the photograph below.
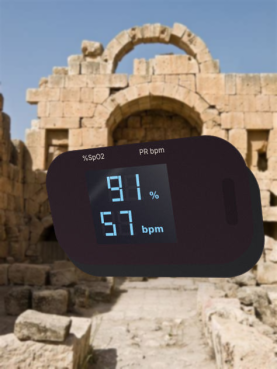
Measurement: 91 %
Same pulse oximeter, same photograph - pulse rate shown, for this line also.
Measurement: 57 bpm
